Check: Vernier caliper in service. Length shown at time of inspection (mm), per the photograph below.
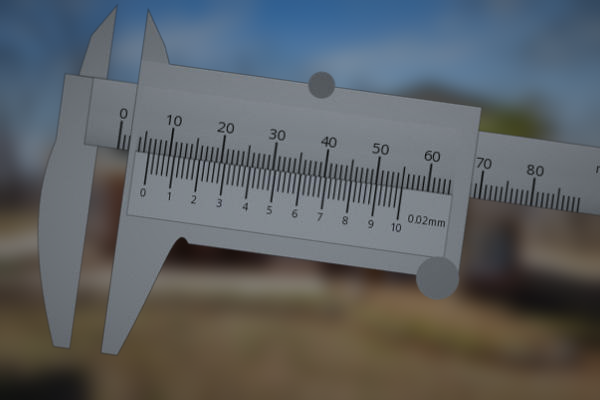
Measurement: 6.0 mm
